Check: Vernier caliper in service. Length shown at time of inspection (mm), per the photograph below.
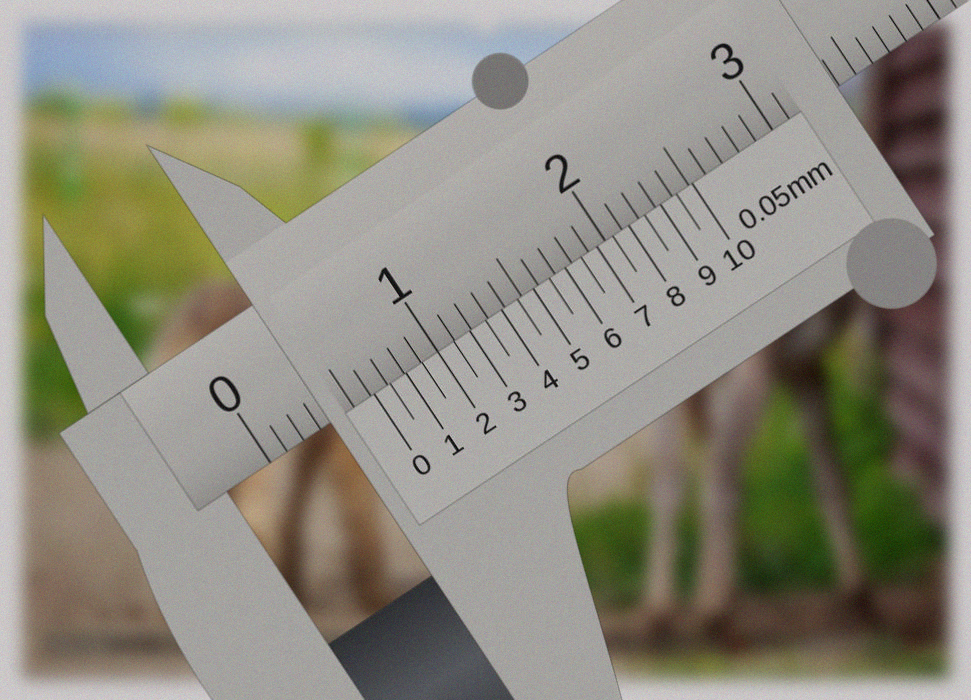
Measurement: 6.2 mm
